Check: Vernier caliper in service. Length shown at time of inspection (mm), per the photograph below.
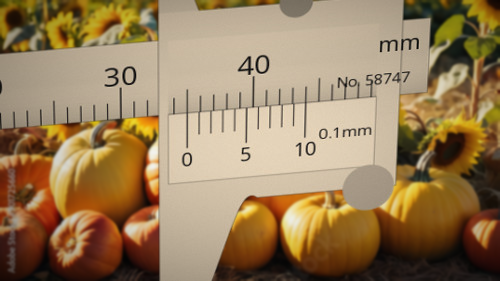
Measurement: 35.0 mm
